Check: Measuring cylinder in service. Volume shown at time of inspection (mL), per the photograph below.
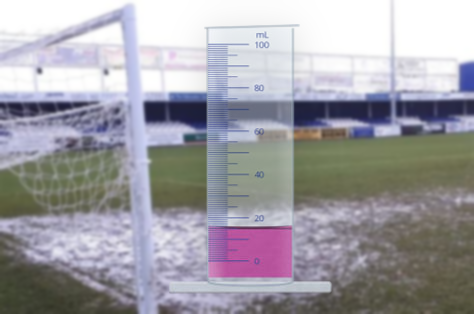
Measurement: 15 mL
